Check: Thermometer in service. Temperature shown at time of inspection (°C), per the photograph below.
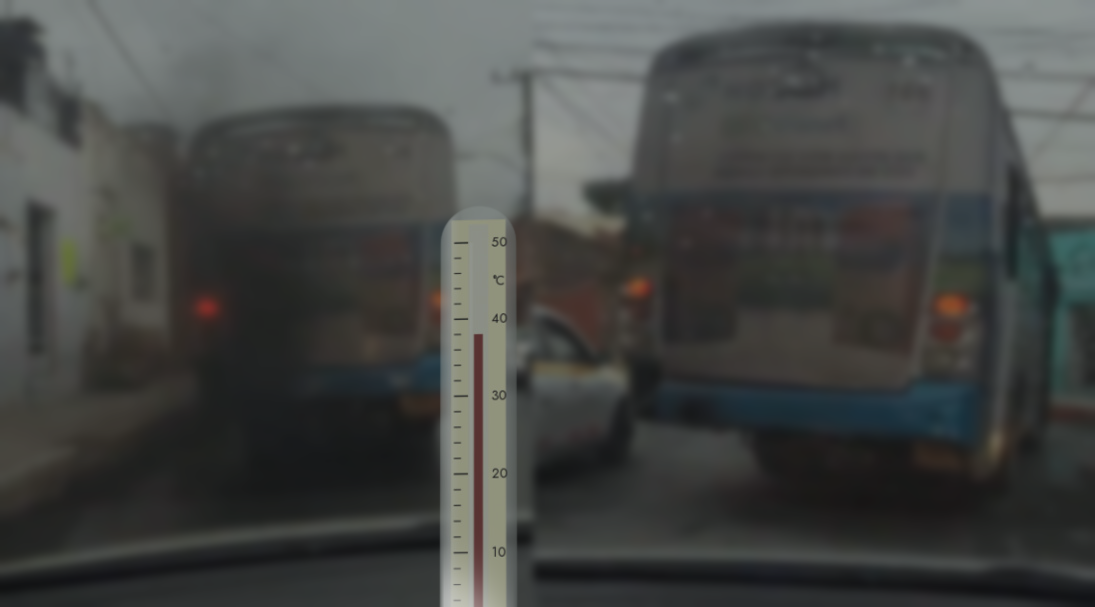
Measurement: 38 °C
